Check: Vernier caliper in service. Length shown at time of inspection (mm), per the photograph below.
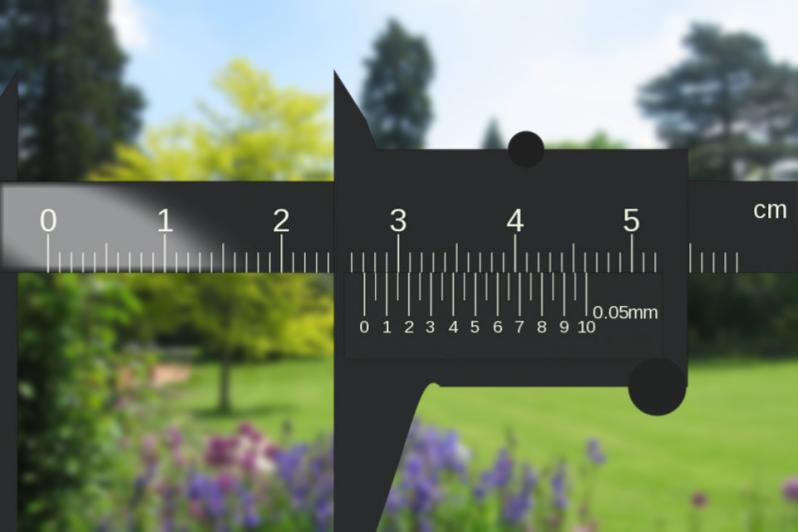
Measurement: 27.1 mm
